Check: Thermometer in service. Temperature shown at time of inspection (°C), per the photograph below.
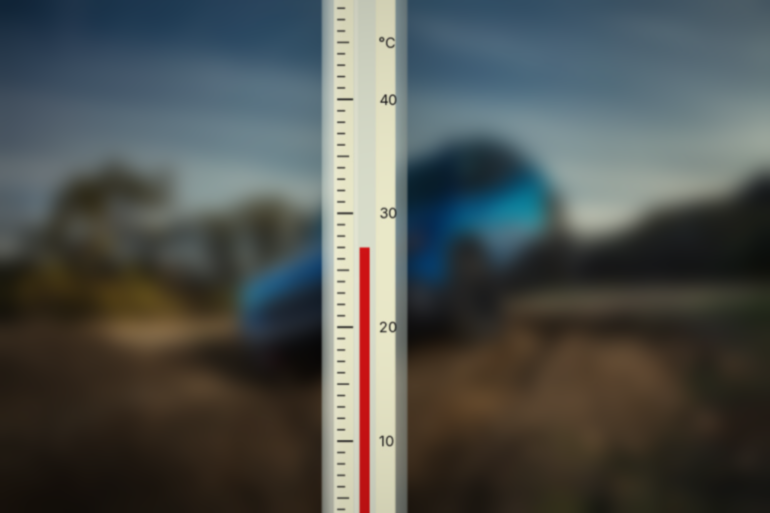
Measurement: 27 °C
